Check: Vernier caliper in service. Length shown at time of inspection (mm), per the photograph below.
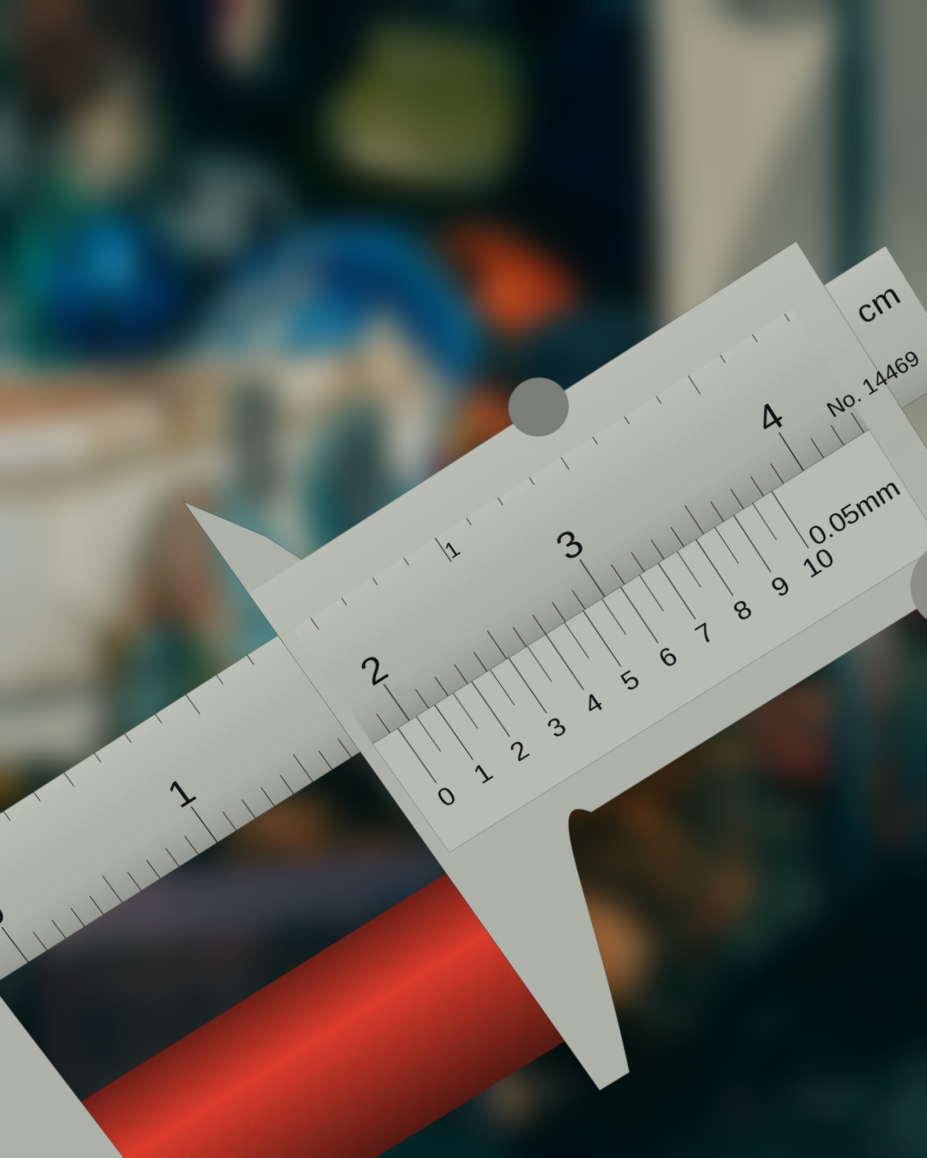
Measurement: 19.40 mm
